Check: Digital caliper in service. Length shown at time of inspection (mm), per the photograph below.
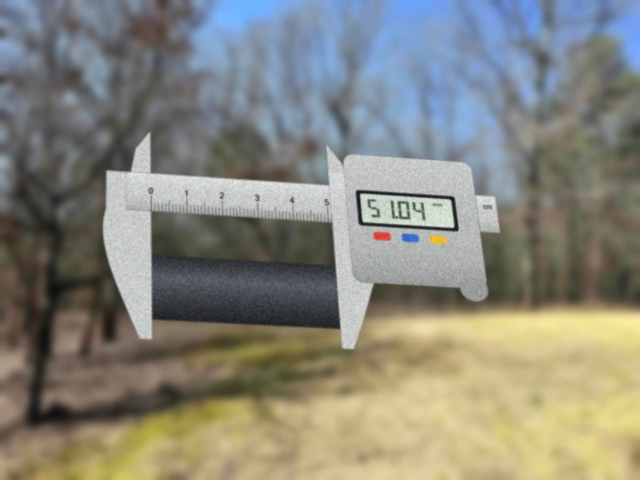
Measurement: 51.04 mm
